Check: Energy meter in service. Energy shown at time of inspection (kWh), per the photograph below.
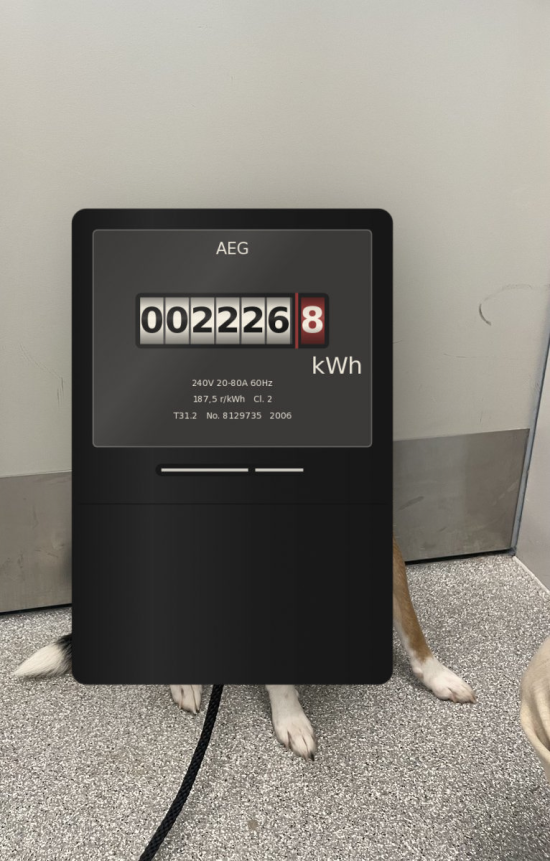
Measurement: 2226.8 kWh
